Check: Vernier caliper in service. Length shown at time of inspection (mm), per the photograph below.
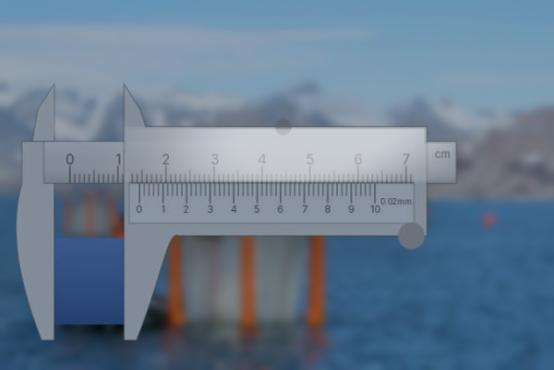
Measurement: 14.5 mm
